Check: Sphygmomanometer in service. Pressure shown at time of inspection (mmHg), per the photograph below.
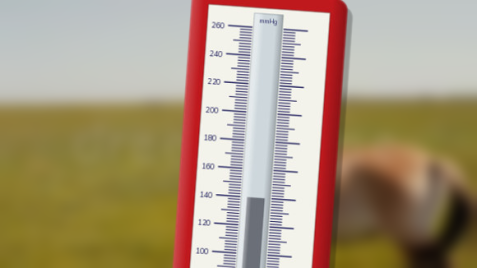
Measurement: 140 mmHg
